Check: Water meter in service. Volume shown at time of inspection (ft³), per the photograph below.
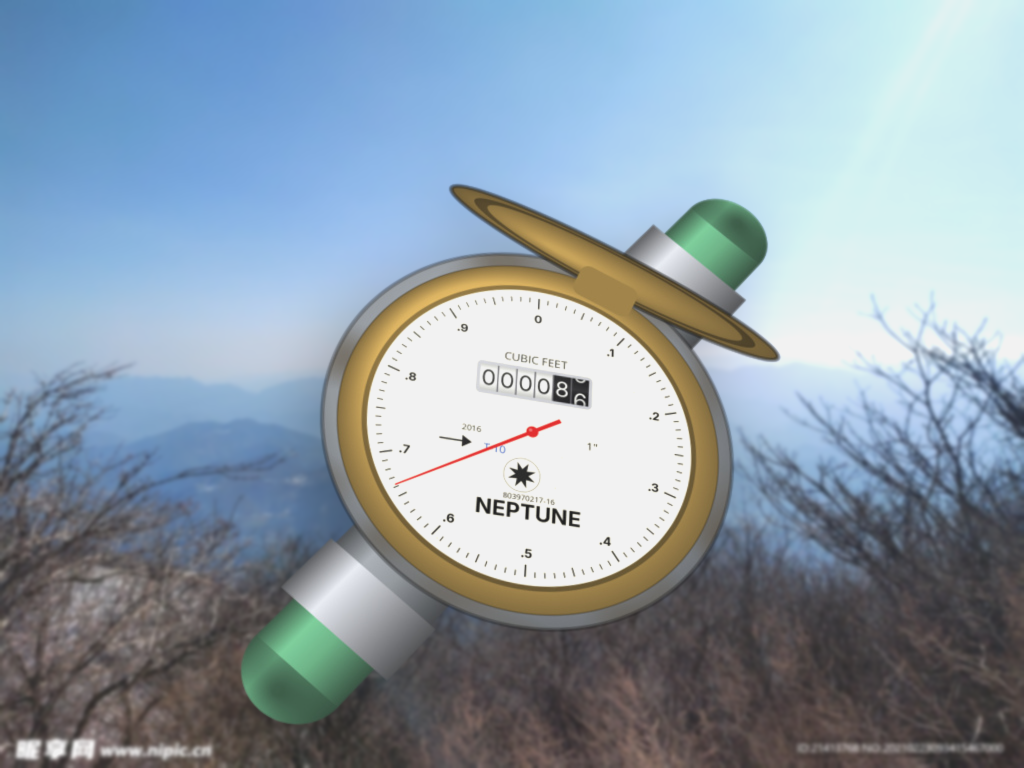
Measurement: 85.66 ft³
